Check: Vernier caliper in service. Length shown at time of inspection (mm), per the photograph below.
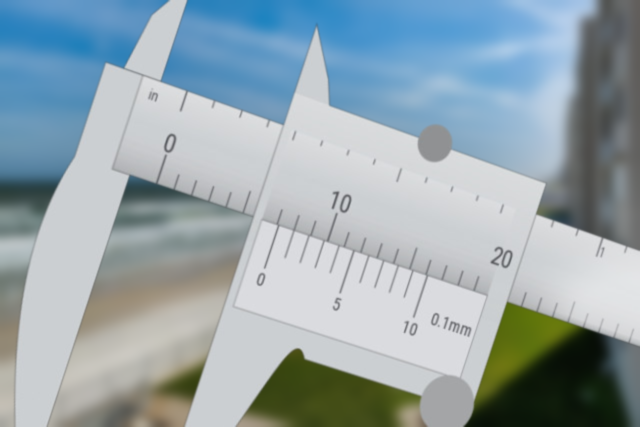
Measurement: 7.1 mm
